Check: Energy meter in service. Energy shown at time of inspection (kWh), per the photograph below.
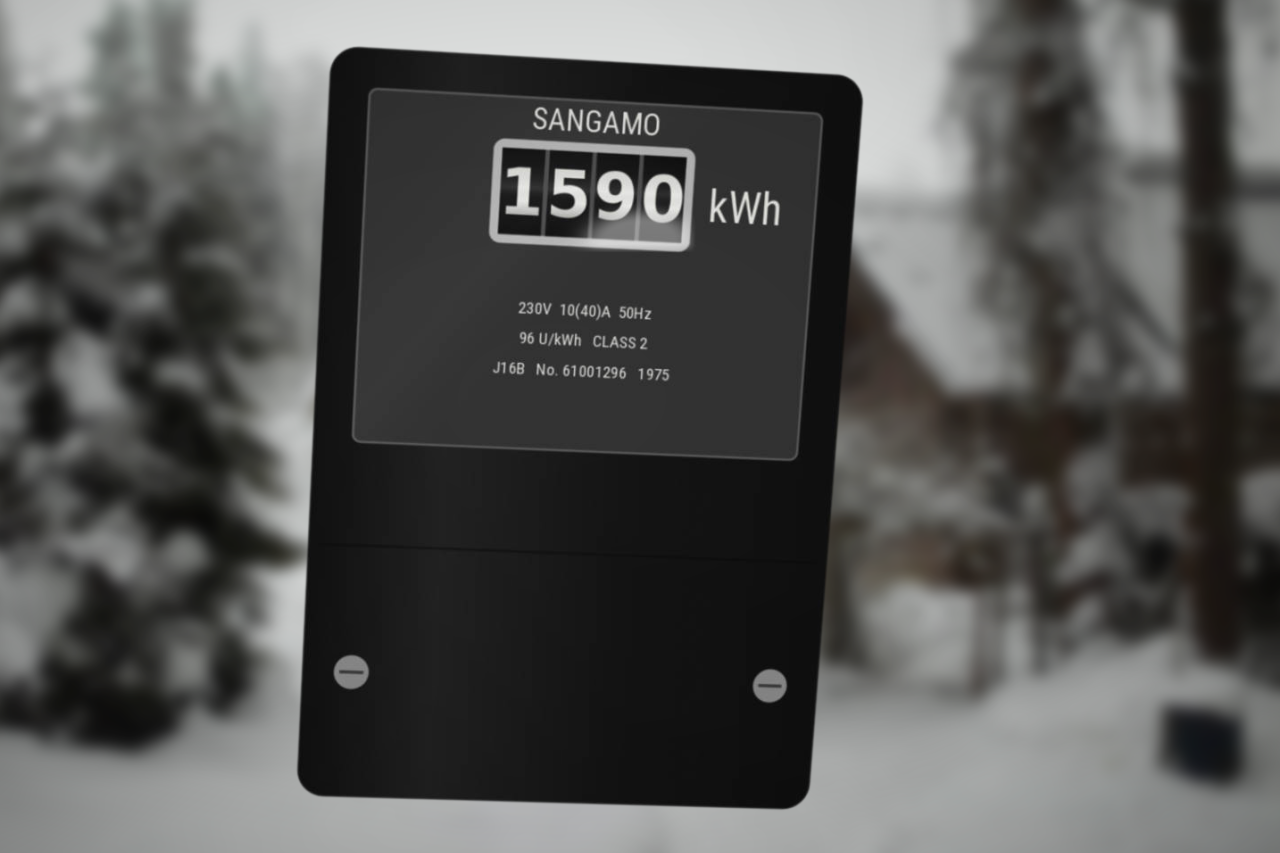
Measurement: 1590 kWh
